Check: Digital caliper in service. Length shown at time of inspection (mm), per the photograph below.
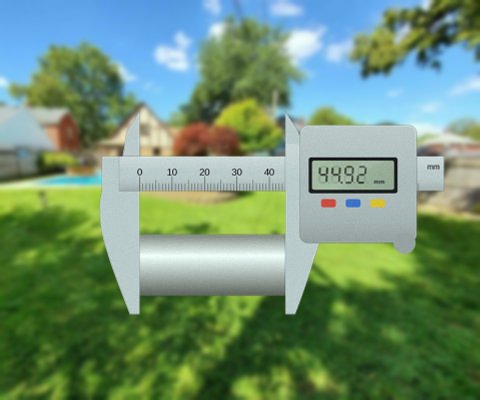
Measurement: 44.92 mm
